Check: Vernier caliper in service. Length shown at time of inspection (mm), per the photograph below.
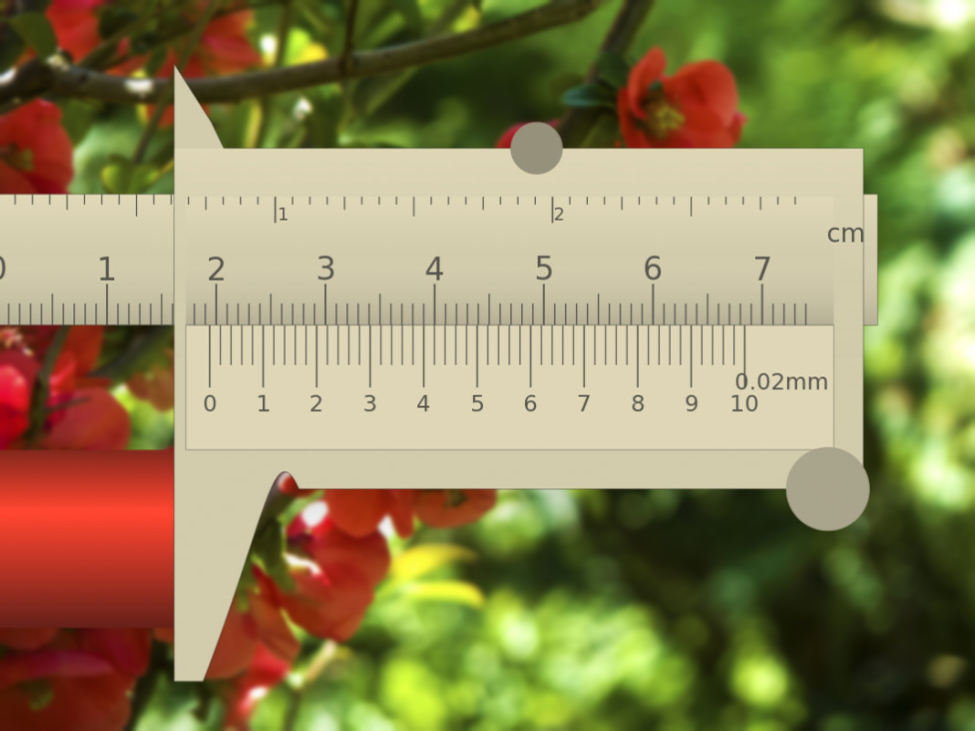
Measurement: 19.4 mm
